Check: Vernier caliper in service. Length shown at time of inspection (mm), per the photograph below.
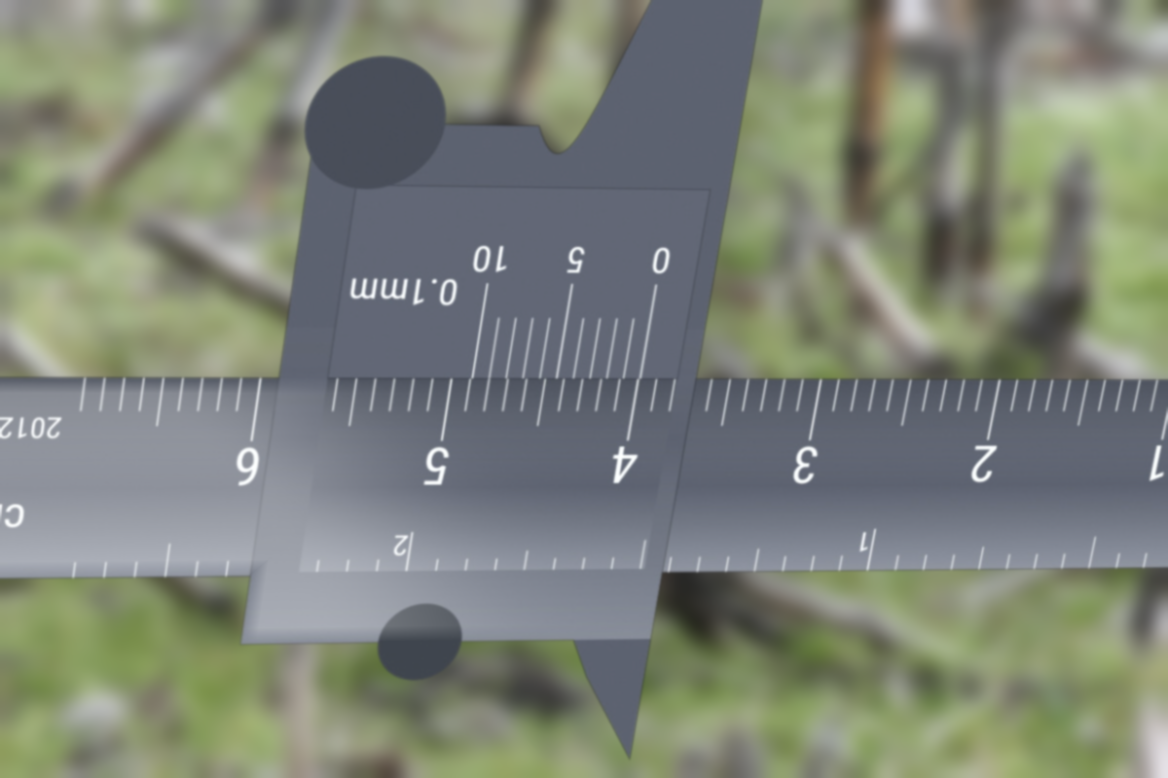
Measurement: 39.9 mm
